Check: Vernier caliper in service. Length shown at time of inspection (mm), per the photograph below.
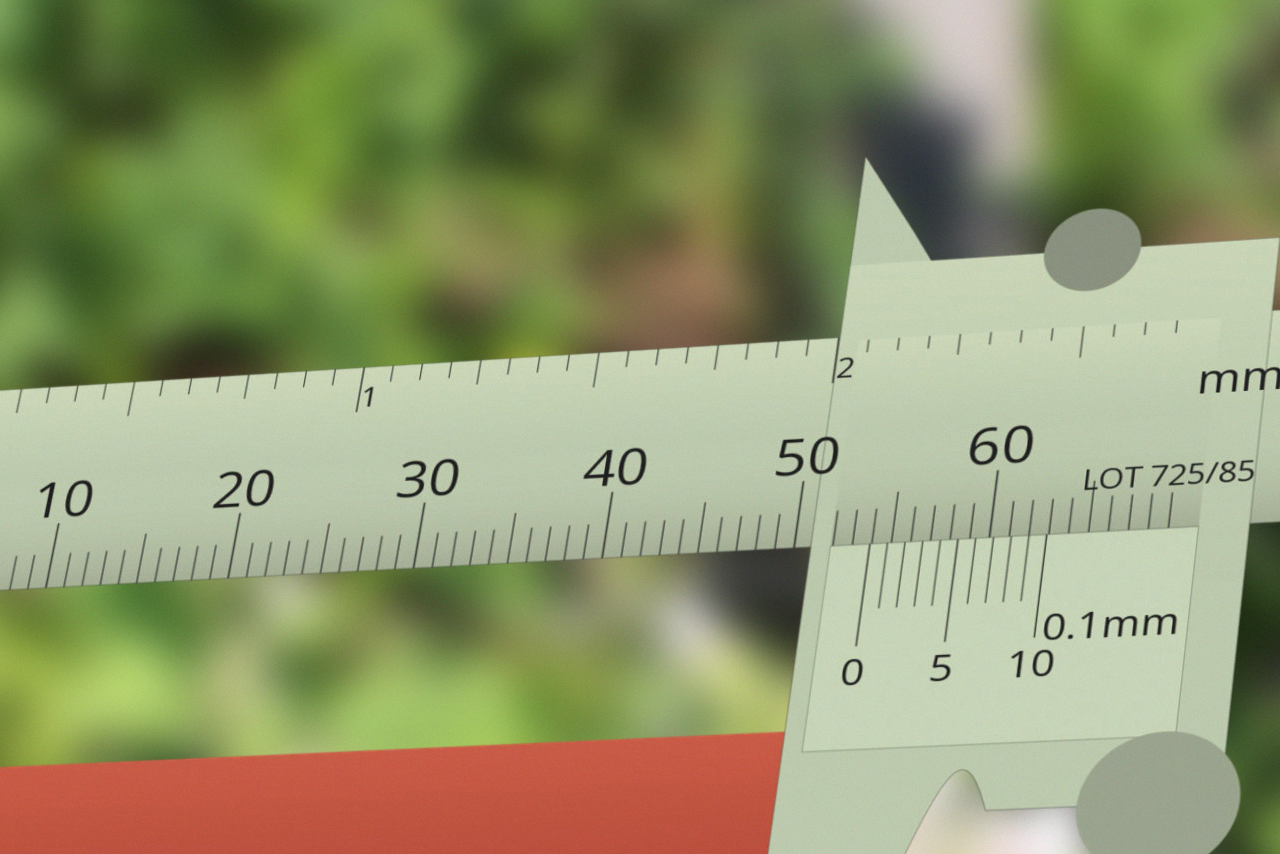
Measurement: 53.9 mm
